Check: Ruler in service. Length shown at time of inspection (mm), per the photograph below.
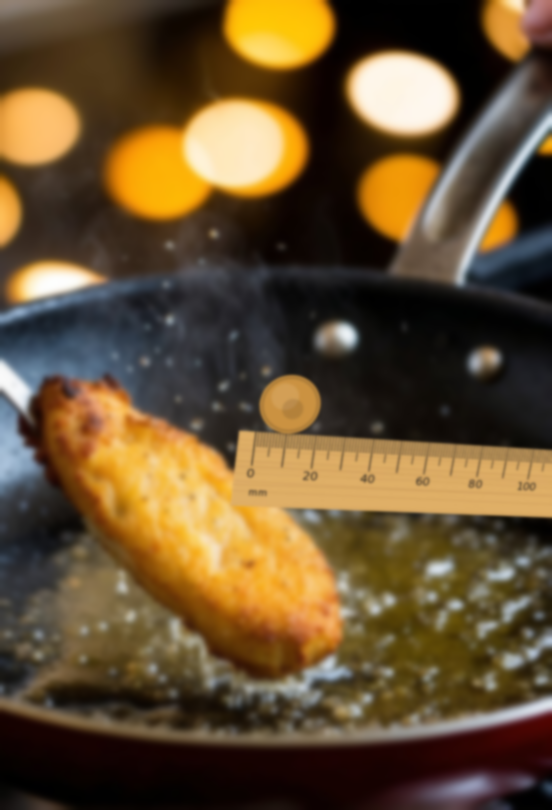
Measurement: 20 mm
